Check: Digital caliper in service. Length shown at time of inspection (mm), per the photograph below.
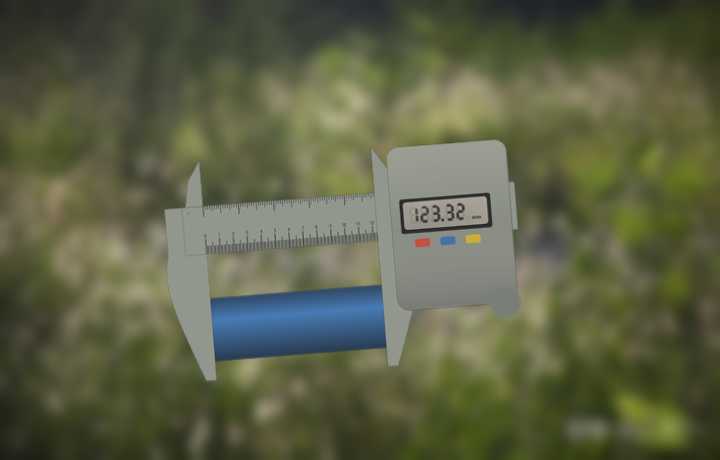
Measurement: 123.32 mm
